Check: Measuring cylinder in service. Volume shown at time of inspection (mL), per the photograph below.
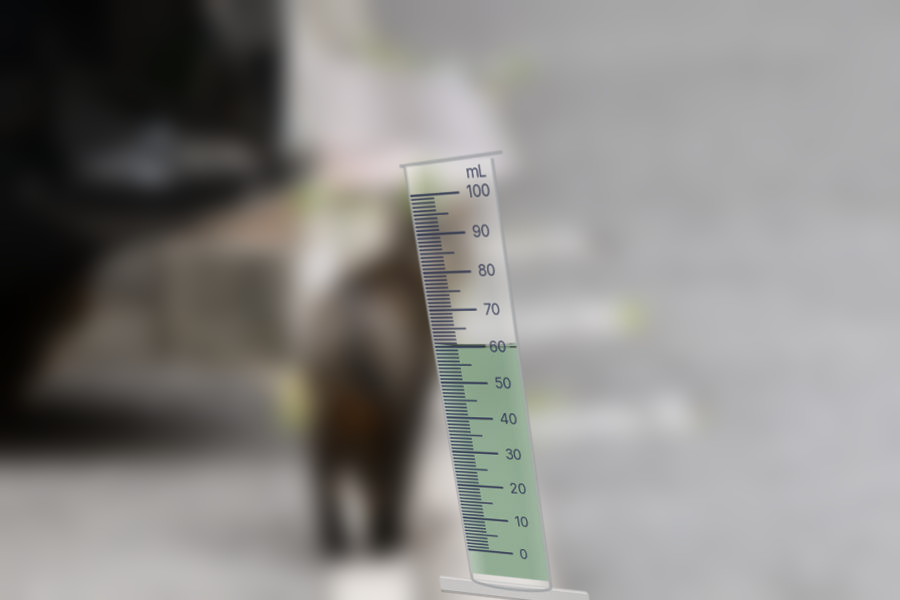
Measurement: 60 mL
